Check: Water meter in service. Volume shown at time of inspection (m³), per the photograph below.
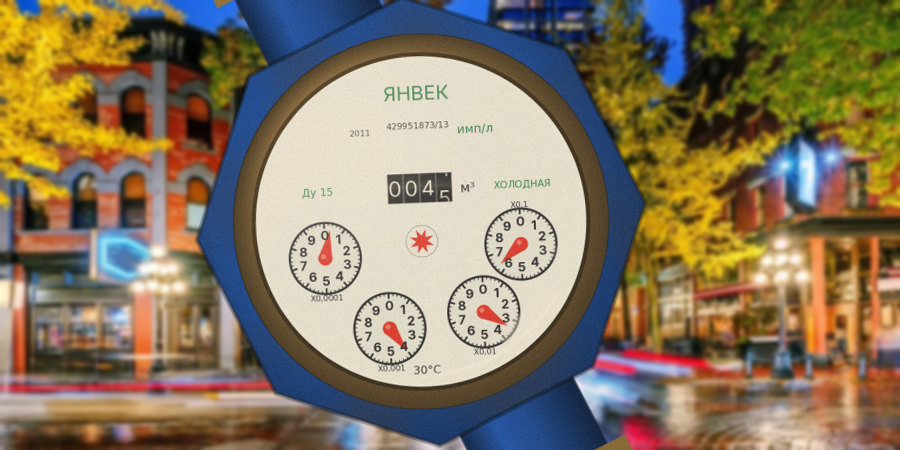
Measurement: 44.6340 m³
